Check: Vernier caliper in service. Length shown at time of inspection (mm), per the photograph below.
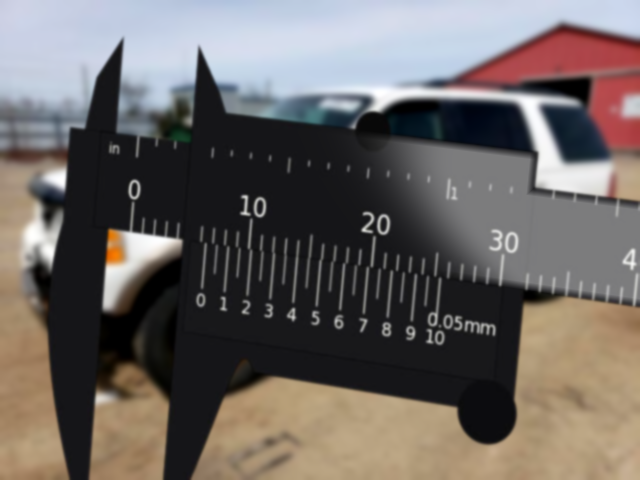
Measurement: 6.4 mm
